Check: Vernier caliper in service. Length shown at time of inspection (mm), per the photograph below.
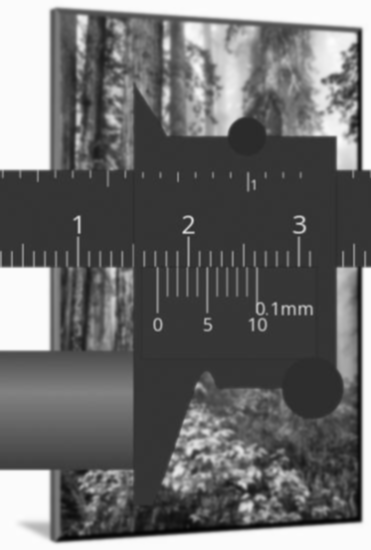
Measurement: 17.2 mm
